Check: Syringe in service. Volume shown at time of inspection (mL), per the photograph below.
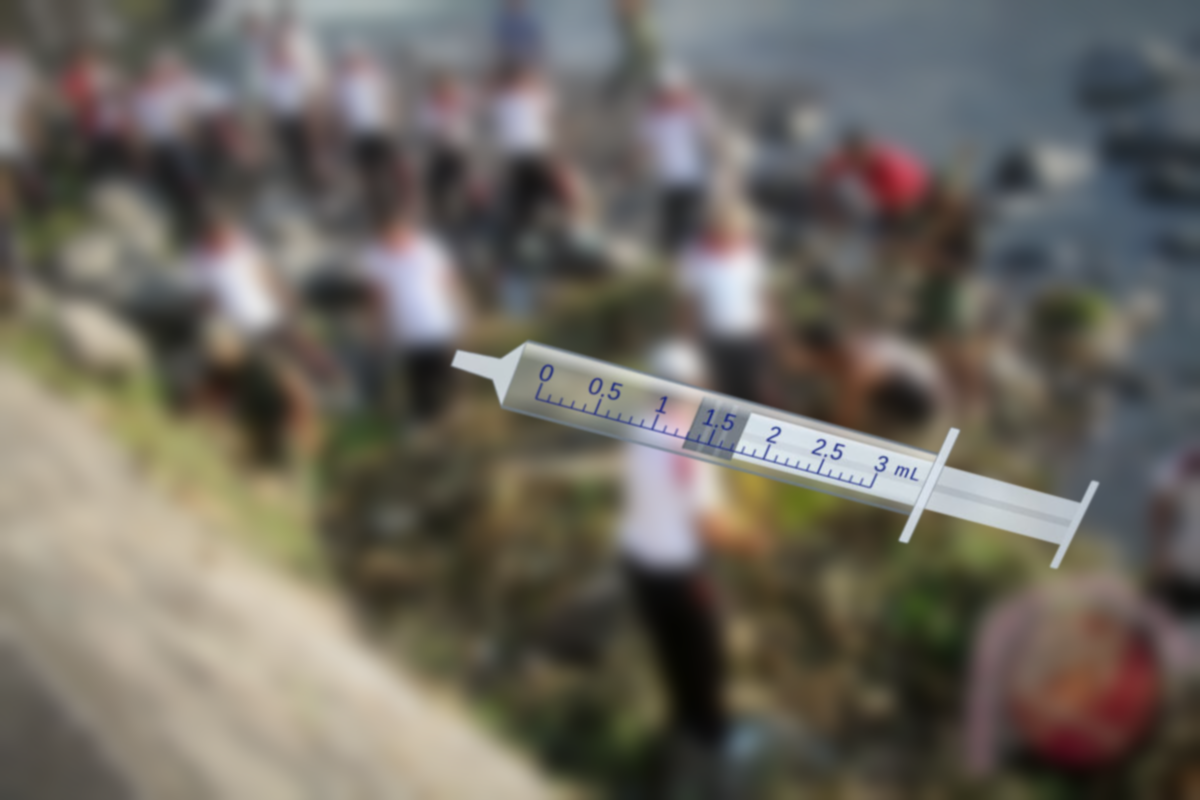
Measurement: 1.3 mL
